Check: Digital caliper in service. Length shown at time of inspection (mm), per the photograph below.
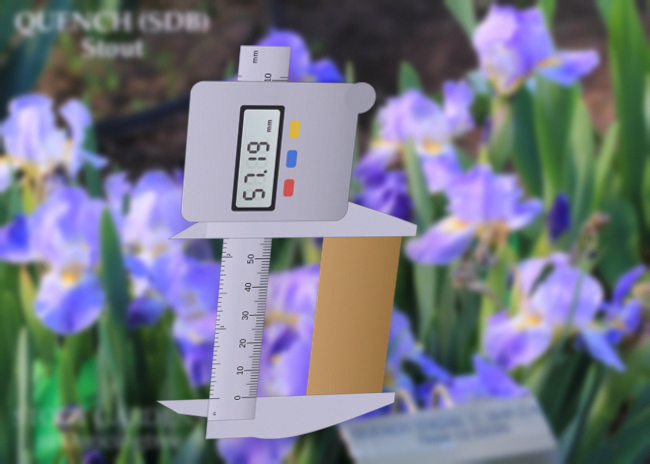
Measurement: 57.19 mm
